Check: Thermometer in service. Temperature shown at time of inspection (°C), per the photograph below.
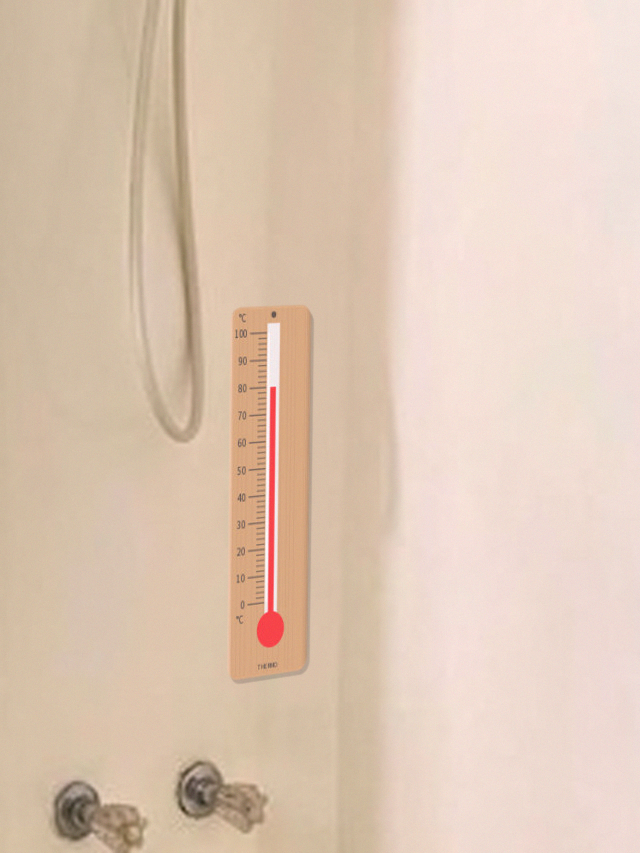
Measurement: 80 °C
